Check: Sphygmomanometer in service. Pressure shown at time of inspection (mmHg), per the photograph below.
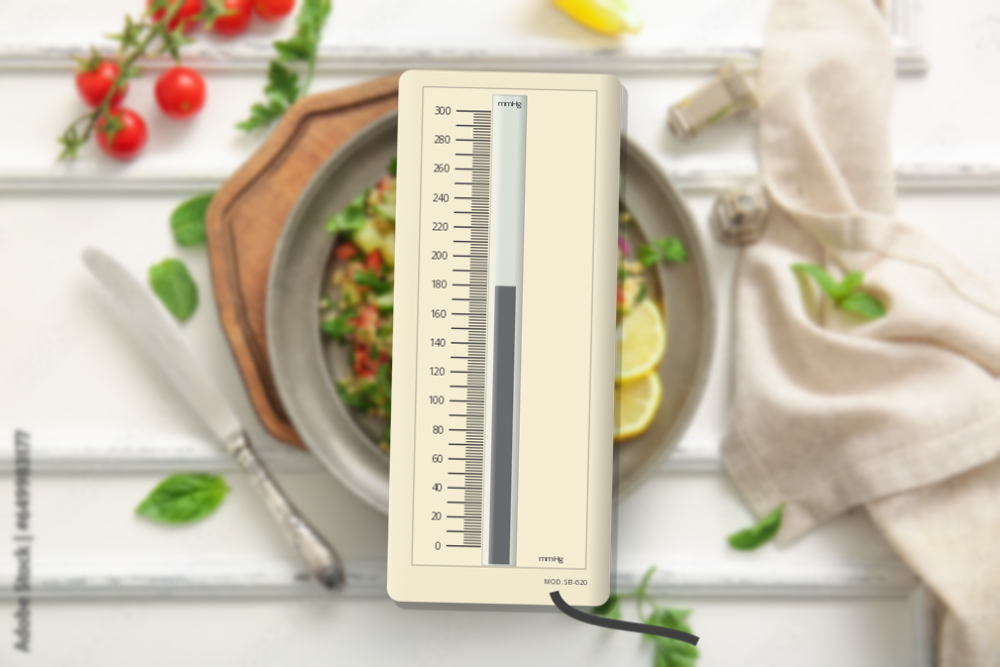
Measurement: 180 mmHg
